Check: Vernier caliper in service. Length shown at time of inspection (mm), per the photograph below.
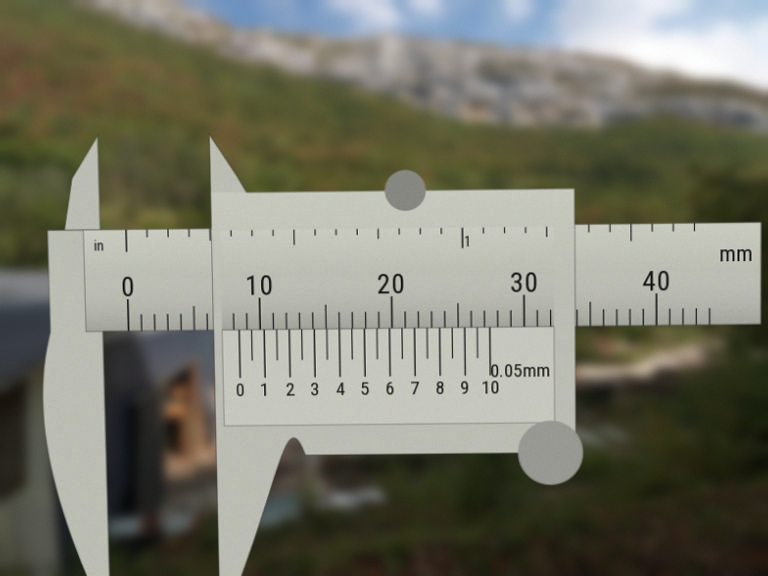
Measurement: 8.4 mm
